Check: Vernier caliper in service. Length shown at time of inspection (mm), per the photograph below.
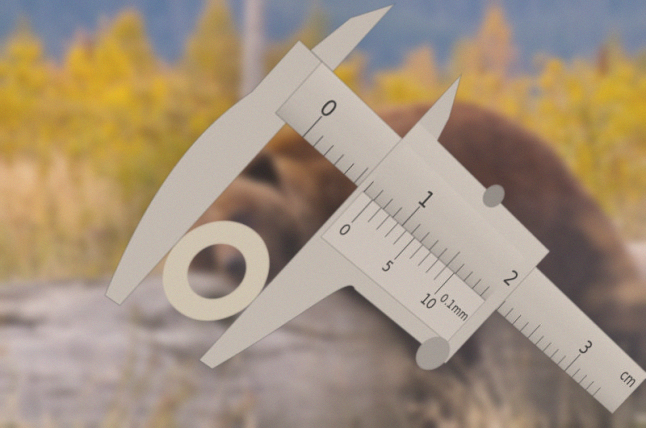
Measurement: 6.9 mm
